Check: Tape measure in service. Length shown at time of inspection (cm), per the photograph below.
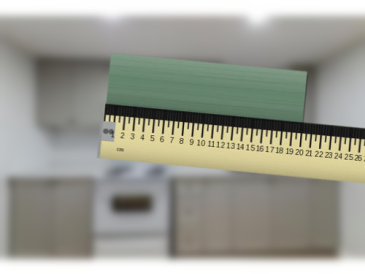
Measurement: 20 cm
